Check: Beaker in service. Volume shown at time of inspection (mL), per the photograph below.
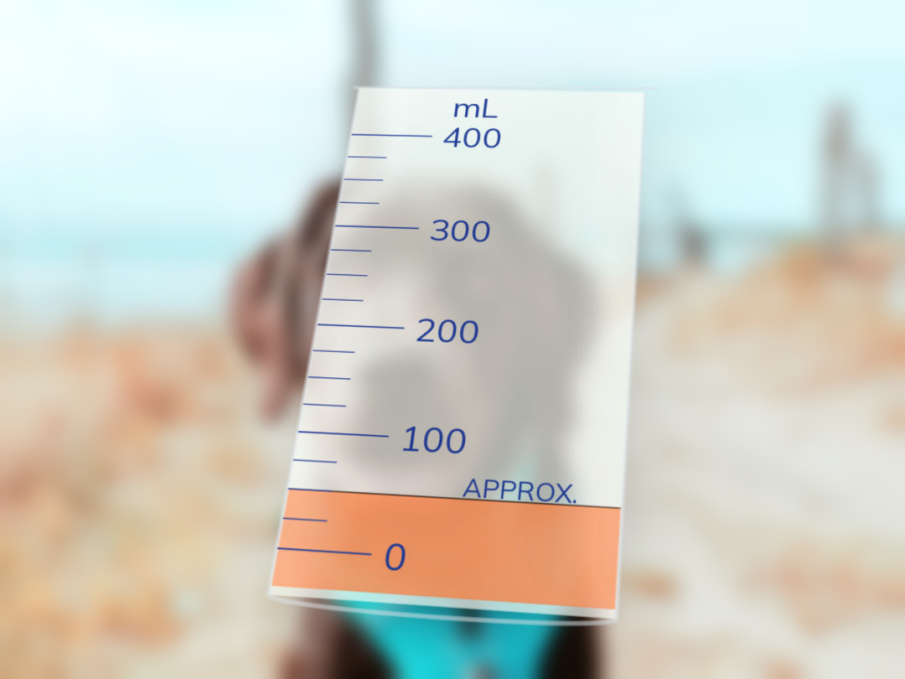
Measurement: 50 mL
